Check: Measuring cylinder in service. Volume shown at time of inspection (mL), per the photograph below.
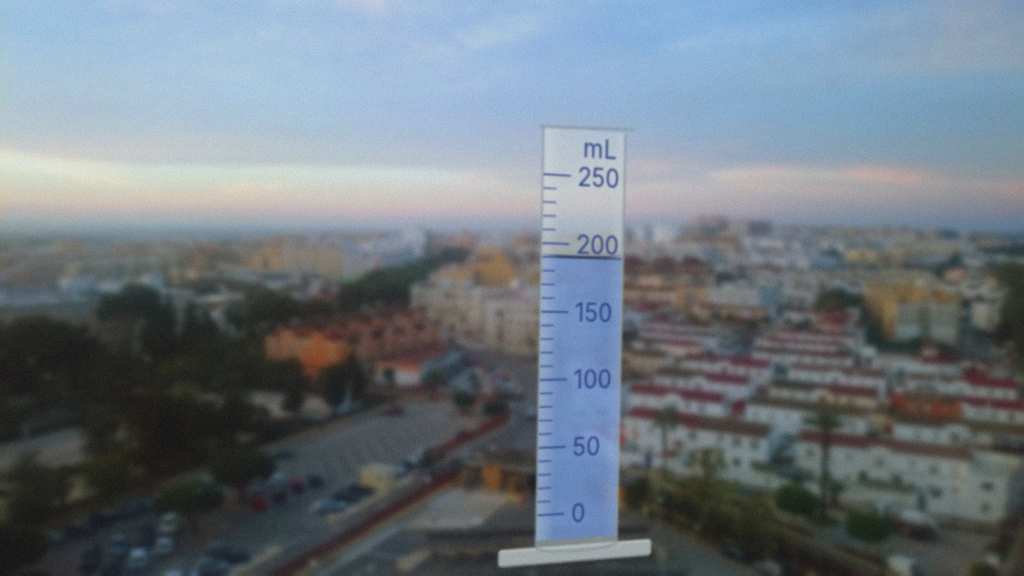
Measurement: 190 mL
